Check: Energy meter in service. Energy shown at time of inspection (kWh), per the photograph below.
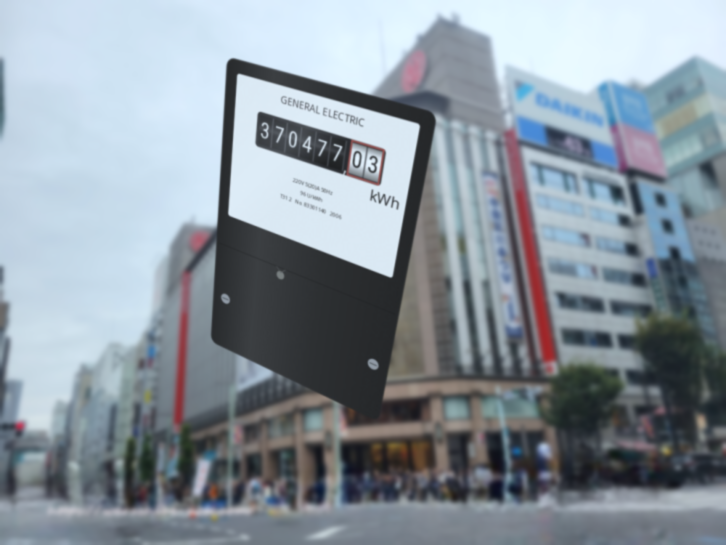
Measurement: 370477.03 kWh
